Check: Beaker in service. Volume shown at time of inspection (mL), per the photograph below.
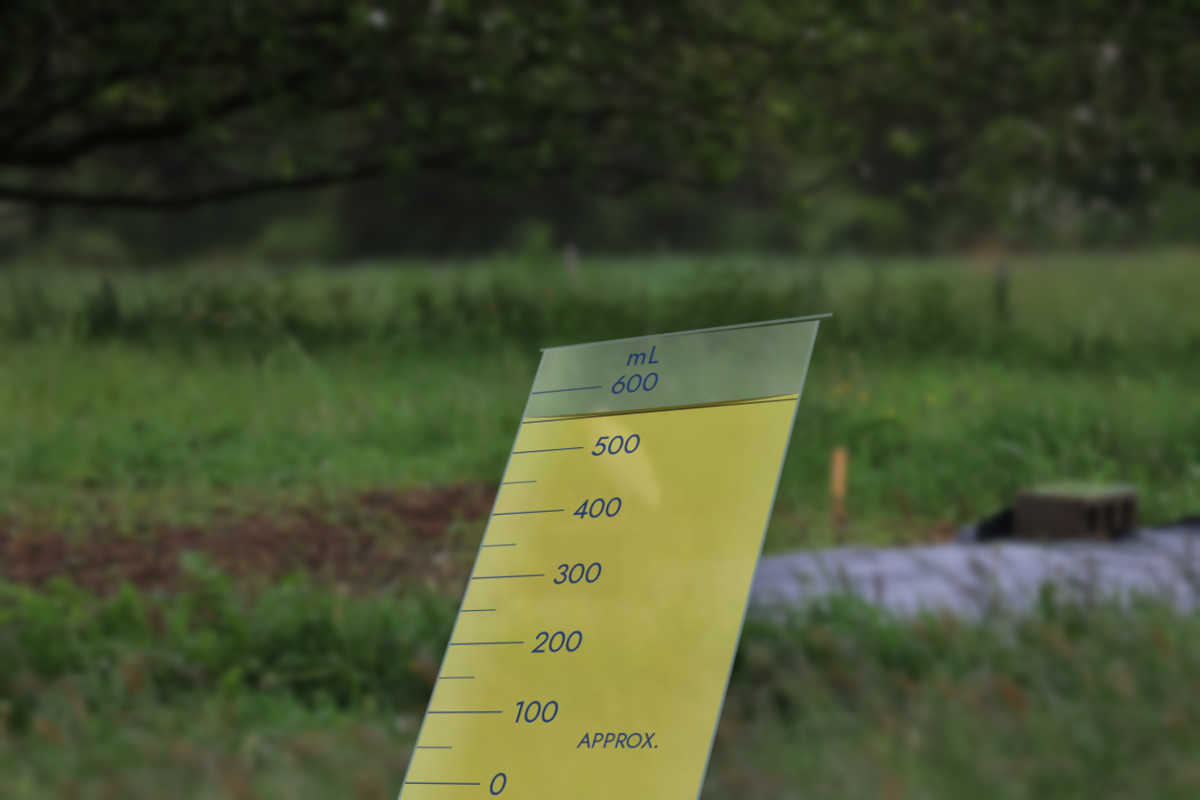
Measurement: 550 mL
